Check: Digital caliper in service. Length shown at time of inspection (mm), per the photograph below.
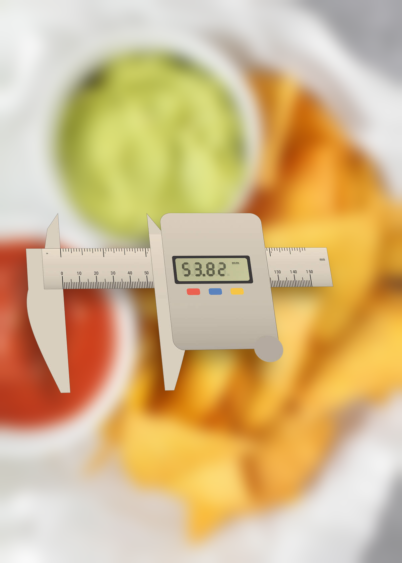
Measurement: 53.82 mm
